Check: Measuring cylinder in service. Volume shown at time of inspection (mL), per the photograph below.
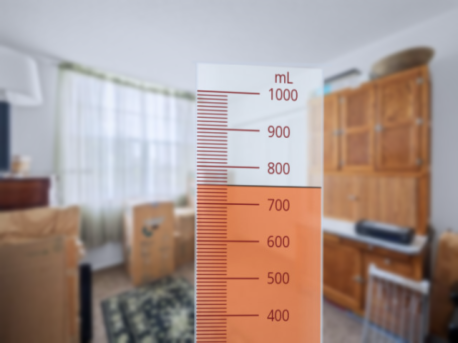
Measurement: 750 mL
